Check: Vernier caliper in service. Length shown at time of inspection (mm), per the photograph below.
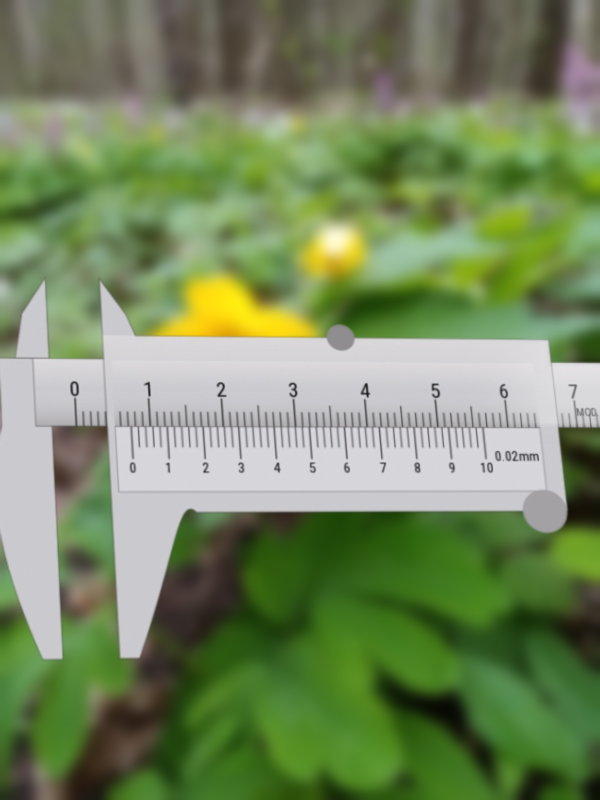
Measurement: 7.4 mm
